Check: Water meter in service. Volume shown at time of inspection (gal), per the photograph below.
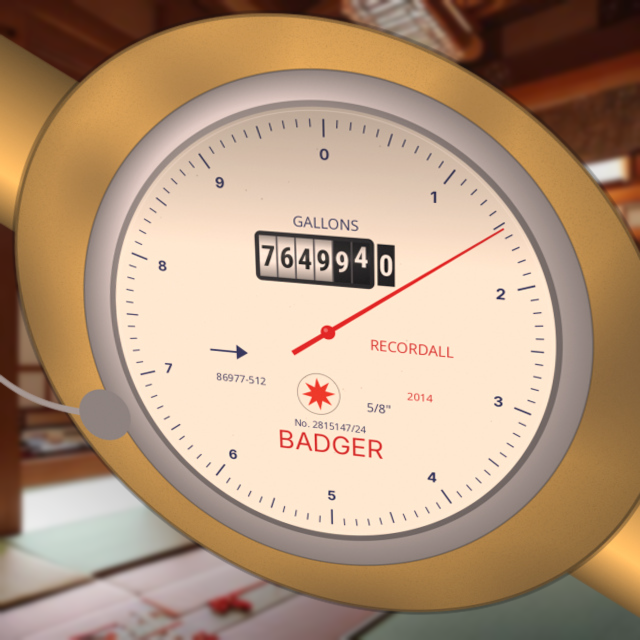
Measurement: 7649941.5 gal
